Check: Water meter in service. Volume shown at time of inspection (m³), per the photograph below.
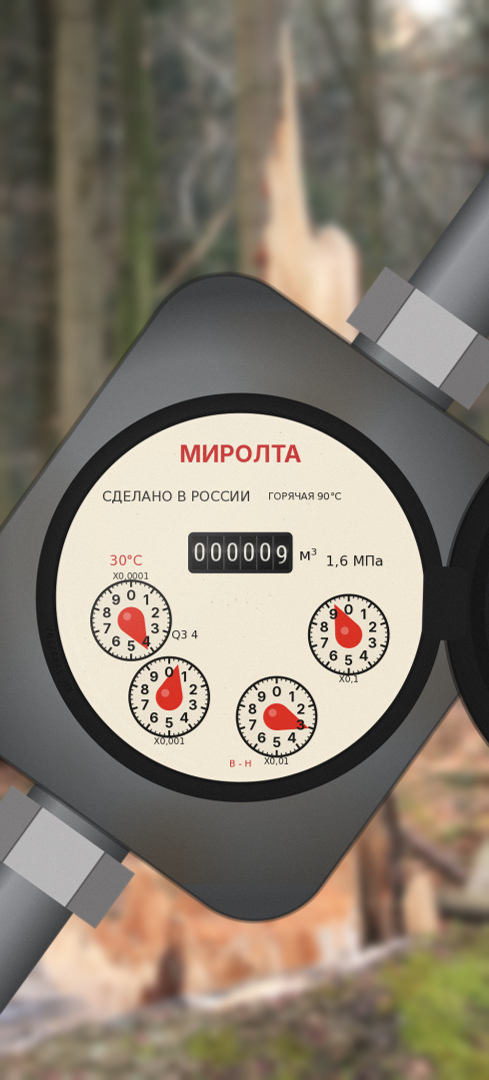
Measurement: 8.9304 m³
